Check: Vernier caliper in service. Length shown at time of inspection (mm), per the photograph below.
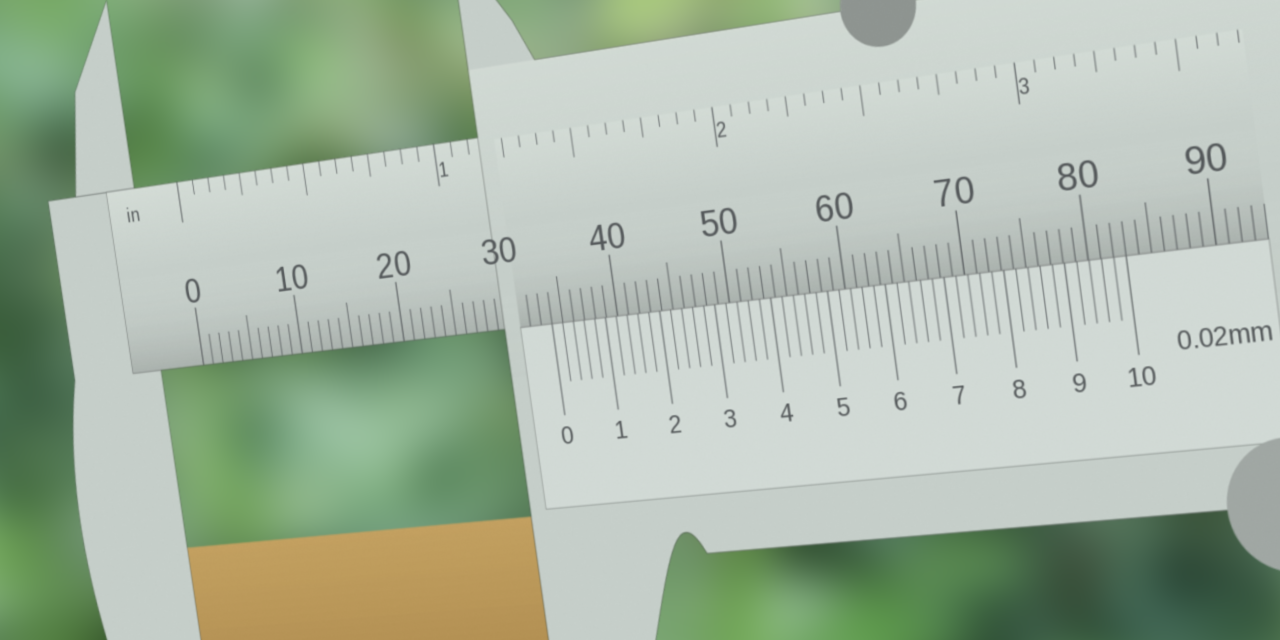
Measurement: 34.0 mm
